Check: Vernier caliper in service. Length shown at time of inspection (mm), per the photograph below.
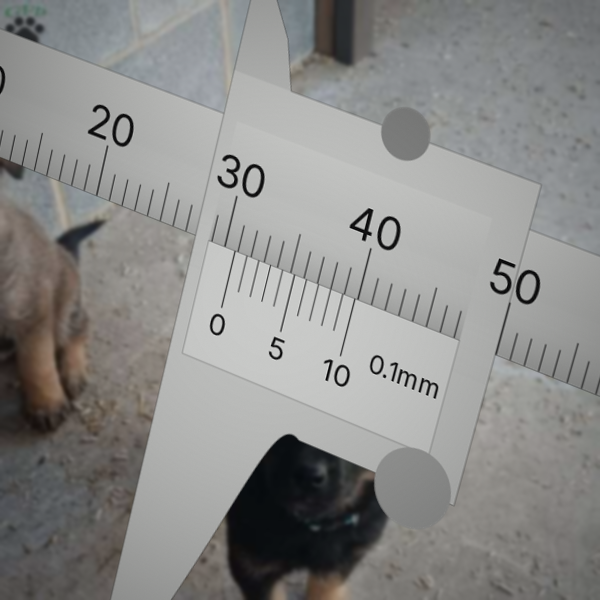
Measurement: 30.8 mm
